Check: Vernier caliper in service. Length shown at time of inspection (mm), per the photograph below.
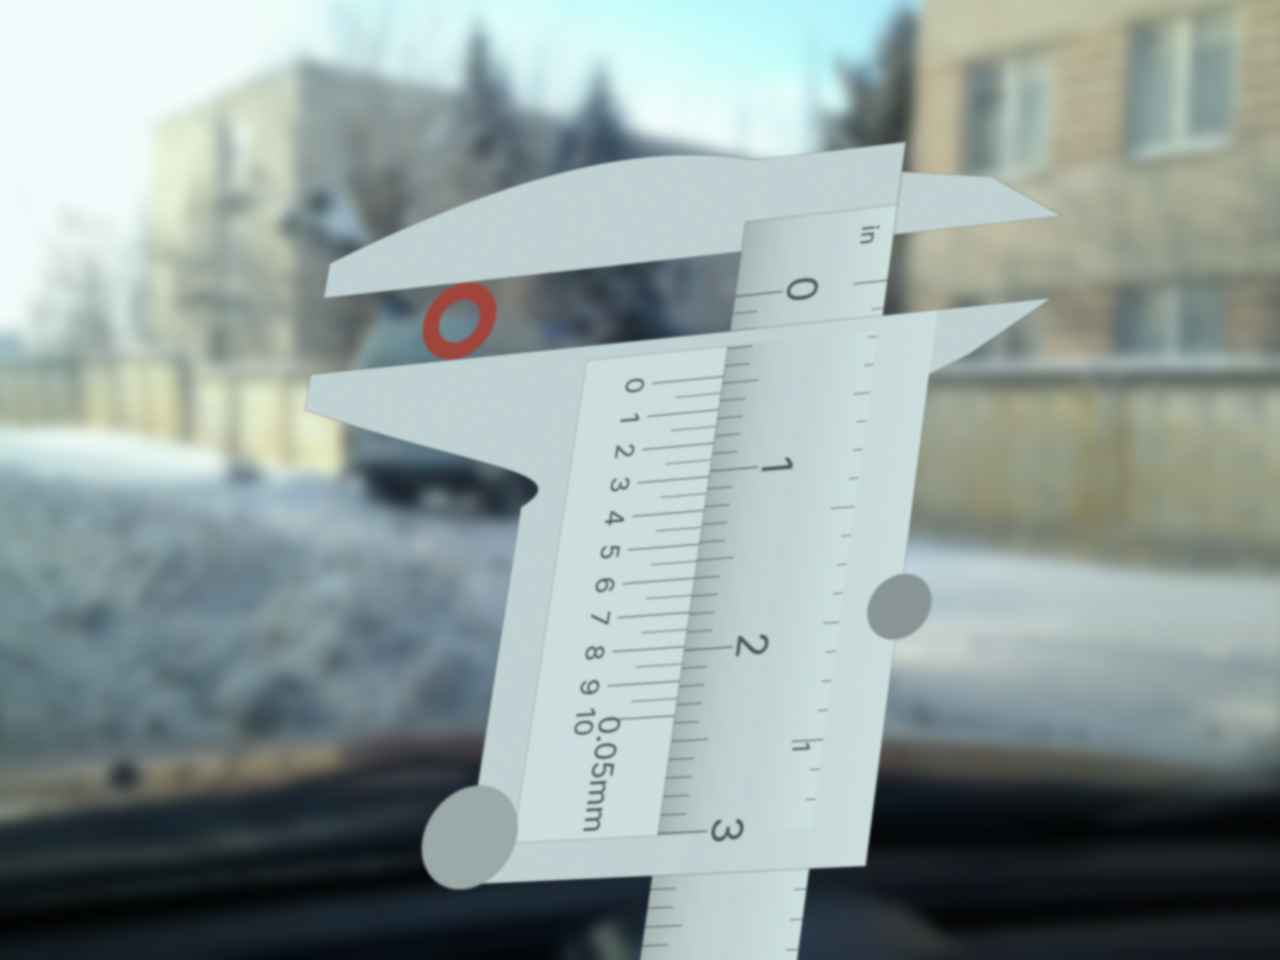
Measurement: 4.6 mm
